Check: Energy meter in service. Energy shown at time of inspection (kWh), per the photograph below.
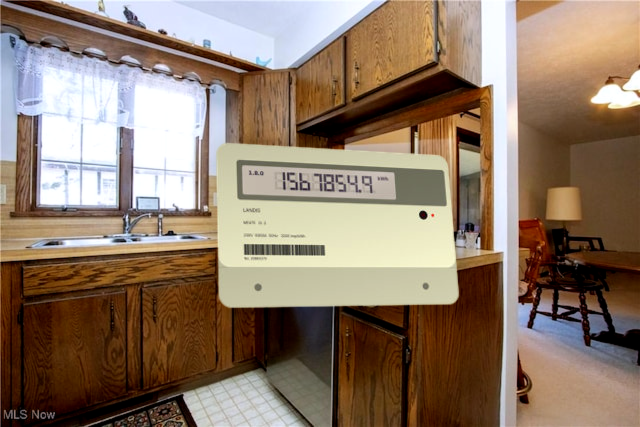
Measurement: 1567854.9 kWh
